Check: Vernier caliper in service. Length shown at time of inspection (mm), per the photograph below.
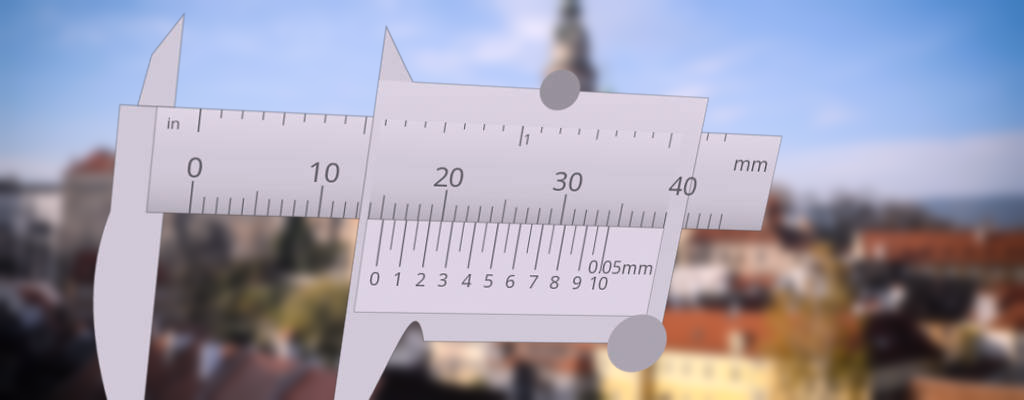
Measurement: 15.2 mm
